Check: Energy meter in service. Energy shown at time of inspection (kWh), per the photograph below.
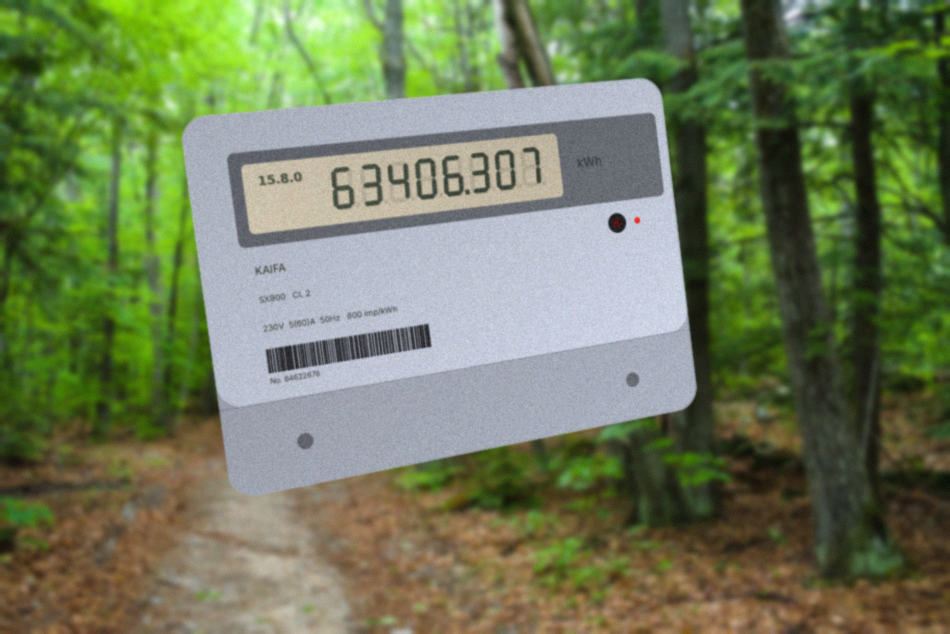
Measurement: 63406.307 kWh
